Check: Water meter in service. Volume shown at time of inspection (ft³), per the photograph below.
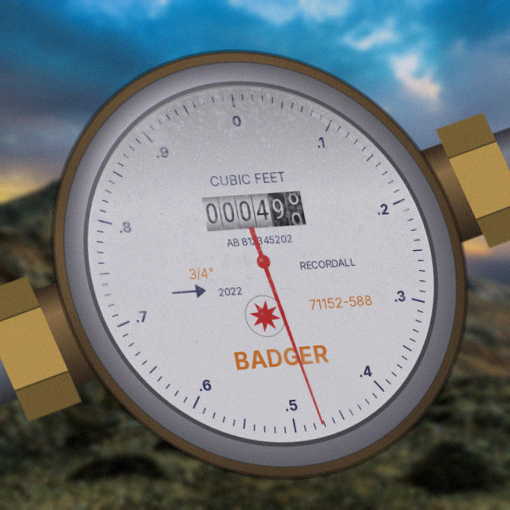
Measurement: 498.47 ft³
